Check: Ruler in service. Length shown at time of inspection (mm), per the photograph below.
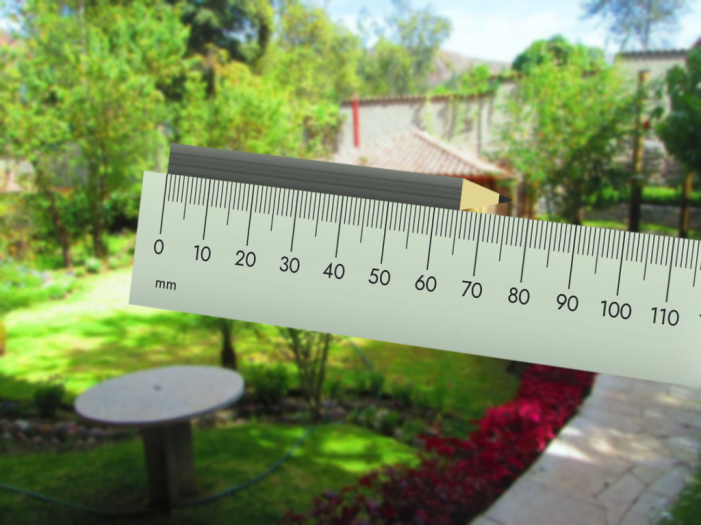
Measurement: 76 mm
